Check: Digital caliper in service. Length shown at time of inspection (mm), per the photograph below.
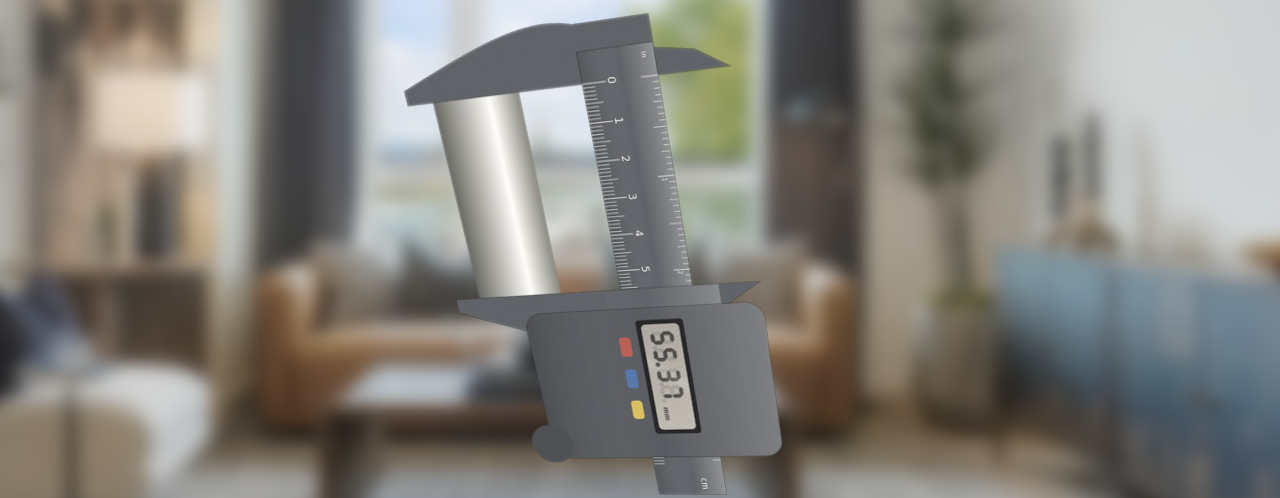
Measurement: 55.37 mm
